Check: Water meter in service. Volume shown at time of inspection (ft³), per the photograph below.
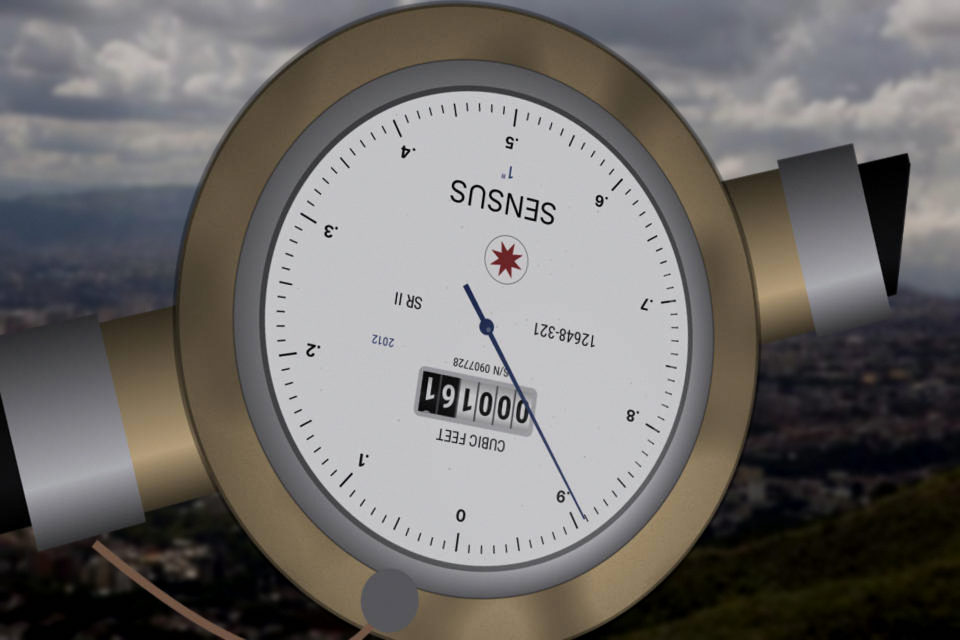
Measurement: 160.89 ft³
